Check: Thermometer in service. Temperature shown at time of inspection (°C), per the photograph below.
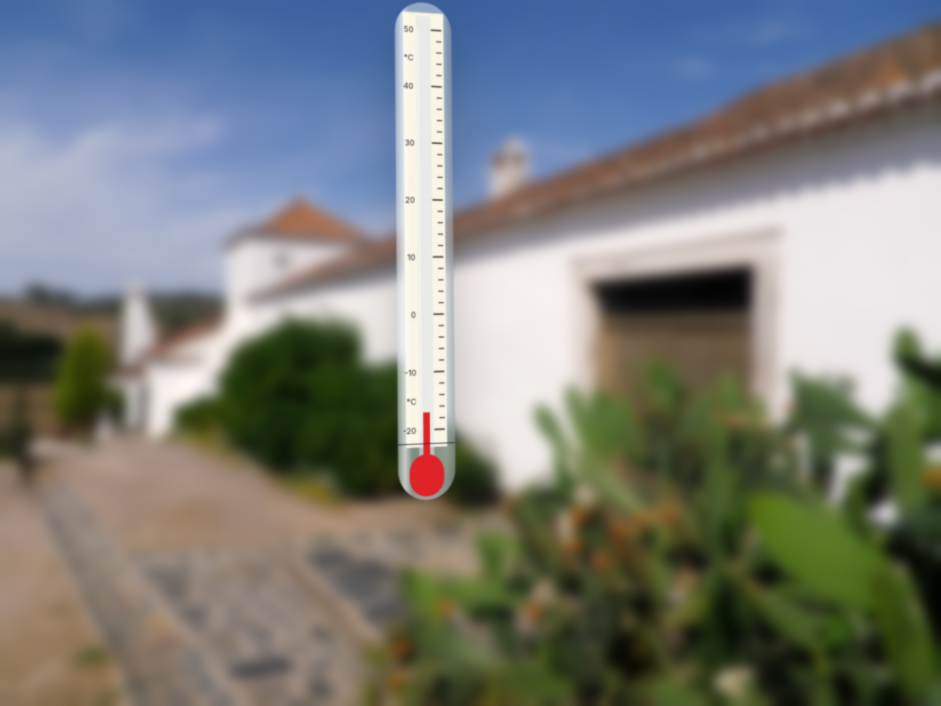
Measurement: -17 °C
